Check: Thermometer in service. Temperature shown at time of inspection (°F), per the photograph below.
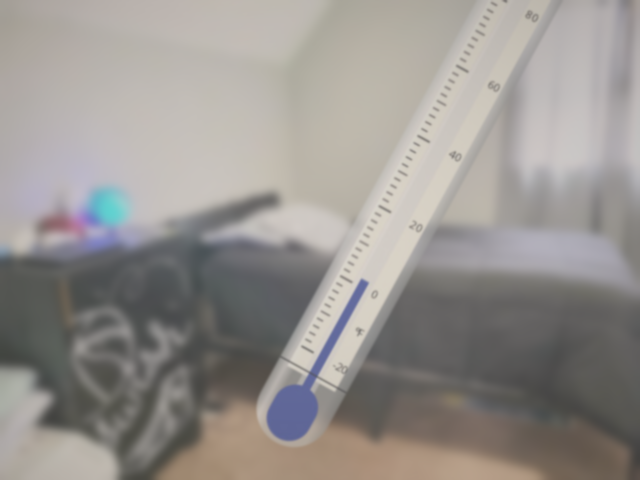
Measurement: 2 °F
